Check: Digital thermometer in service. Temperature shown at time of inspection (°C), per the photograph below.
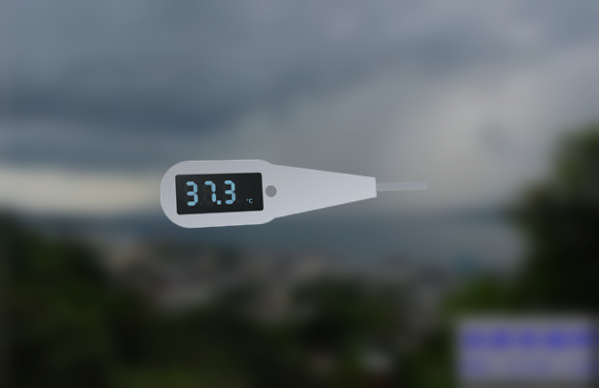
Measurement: 37.3 °C
